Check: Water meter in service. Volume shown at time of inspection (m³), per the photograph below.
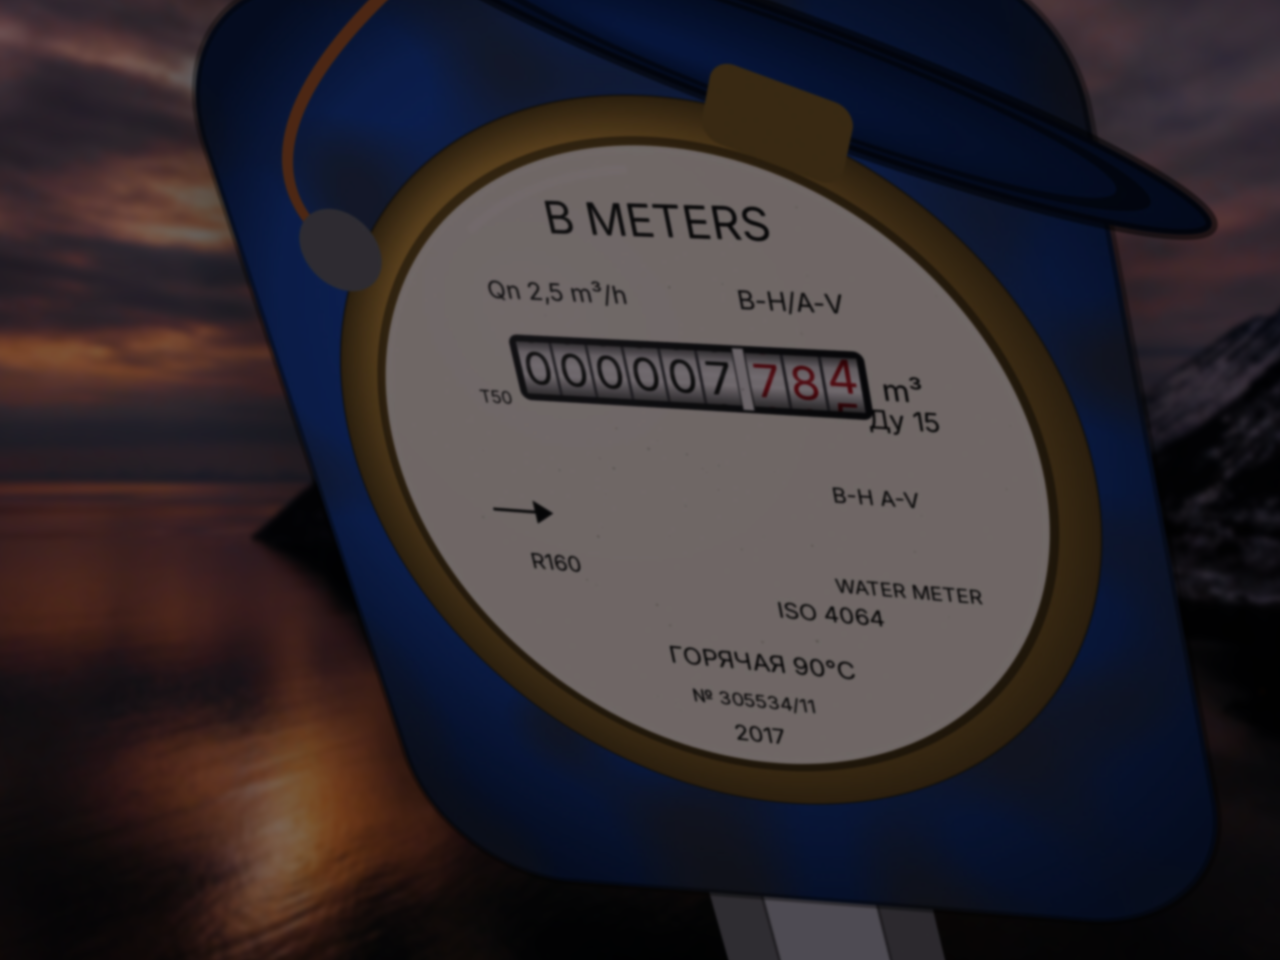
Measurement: 7.784 m³
